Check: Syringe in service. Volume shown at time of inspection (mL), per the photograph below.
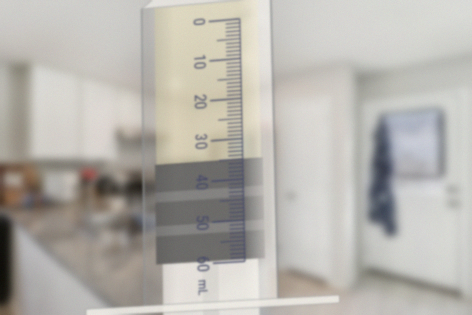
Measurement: 35 mL
